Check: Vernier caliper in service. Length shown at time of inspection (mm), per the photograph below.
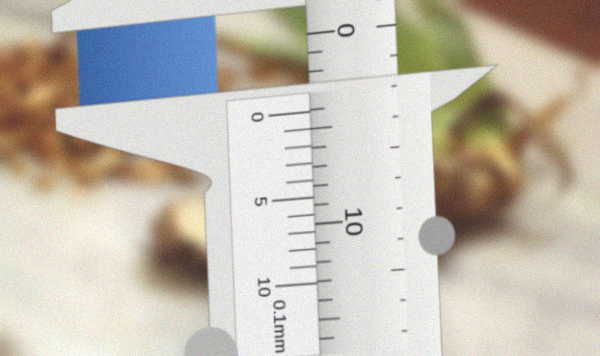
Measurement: 4.1 mm
